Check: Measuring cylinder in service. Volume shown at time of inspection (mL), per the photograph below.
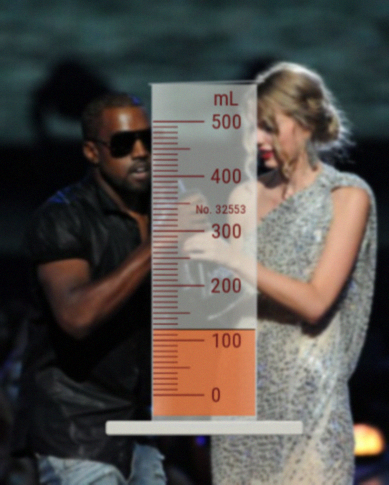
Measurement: 120 mL
